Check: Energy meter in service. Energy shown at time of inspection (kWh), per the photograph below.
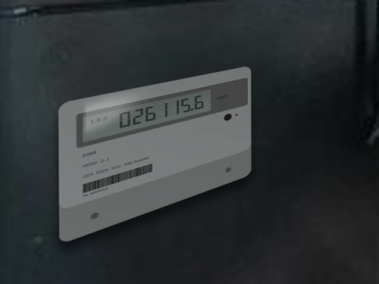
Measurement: 26115.6 kWh
